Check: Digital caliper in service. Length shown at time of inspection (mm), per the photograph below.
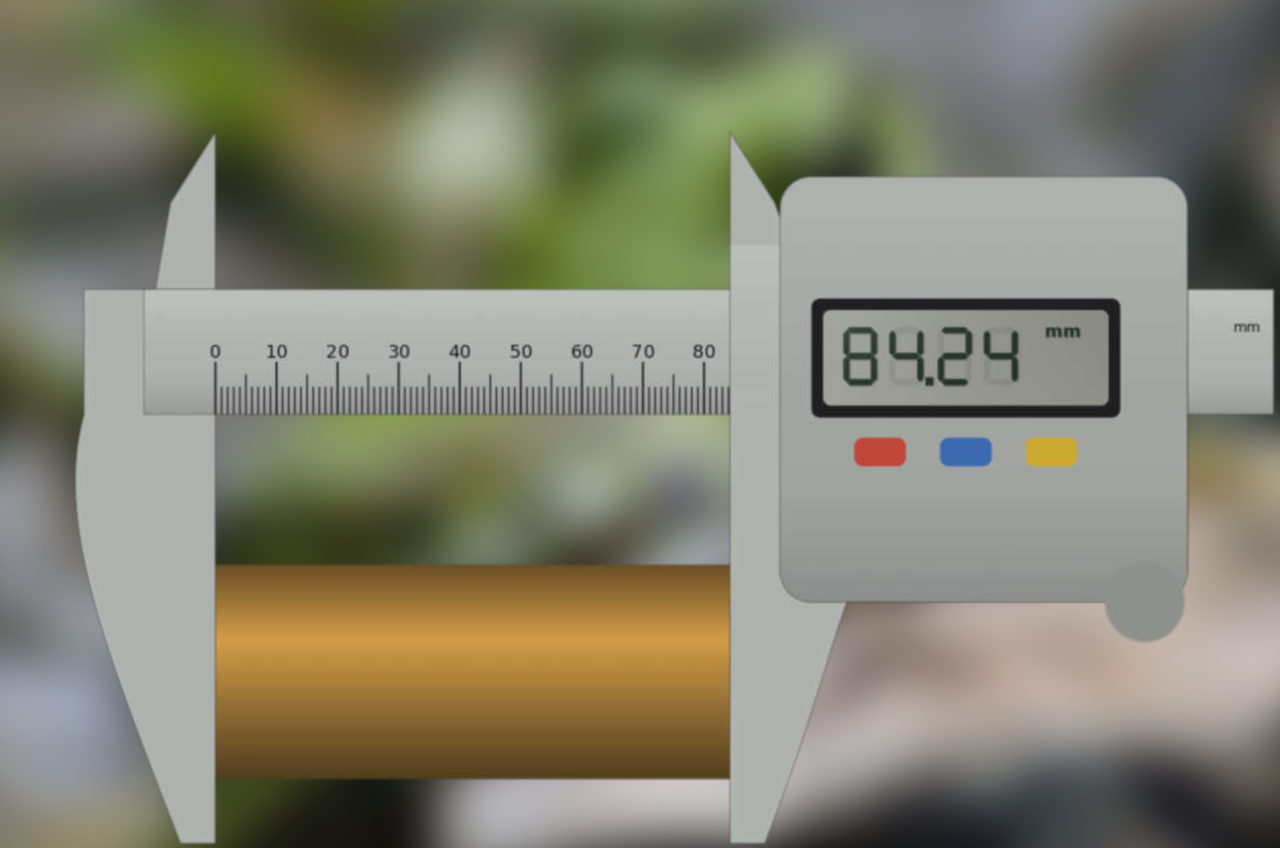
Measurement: 84.24 mm
